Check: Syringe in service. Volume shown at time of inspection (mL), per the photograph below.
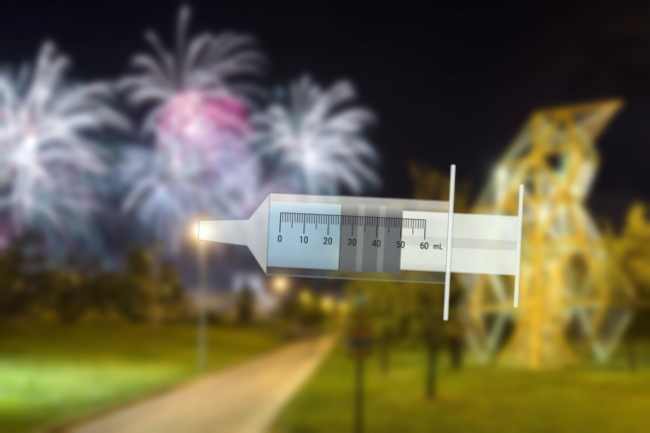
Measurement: 25 mL
